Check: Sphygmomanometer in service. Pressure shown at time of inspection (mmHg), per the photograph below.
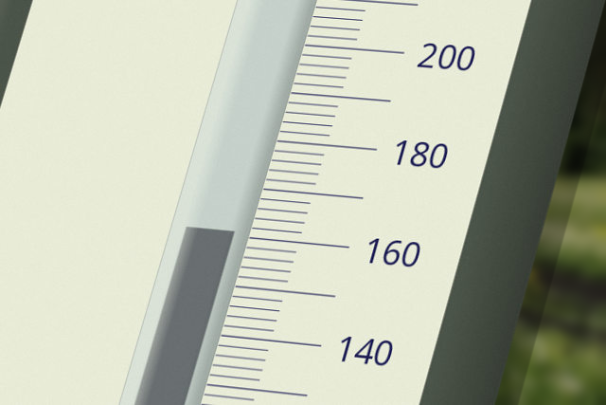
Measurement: 161 mmHg
